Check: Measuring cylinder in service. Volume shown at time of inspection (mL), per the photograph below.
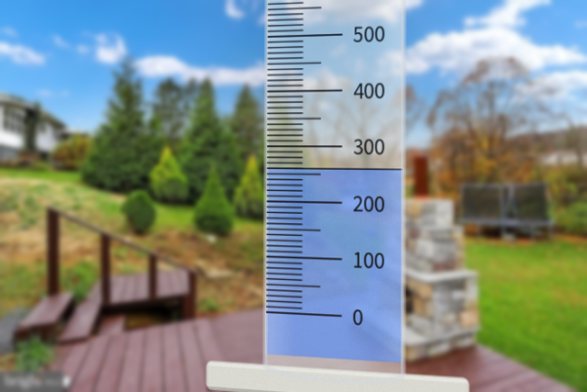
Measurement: 260 mL
